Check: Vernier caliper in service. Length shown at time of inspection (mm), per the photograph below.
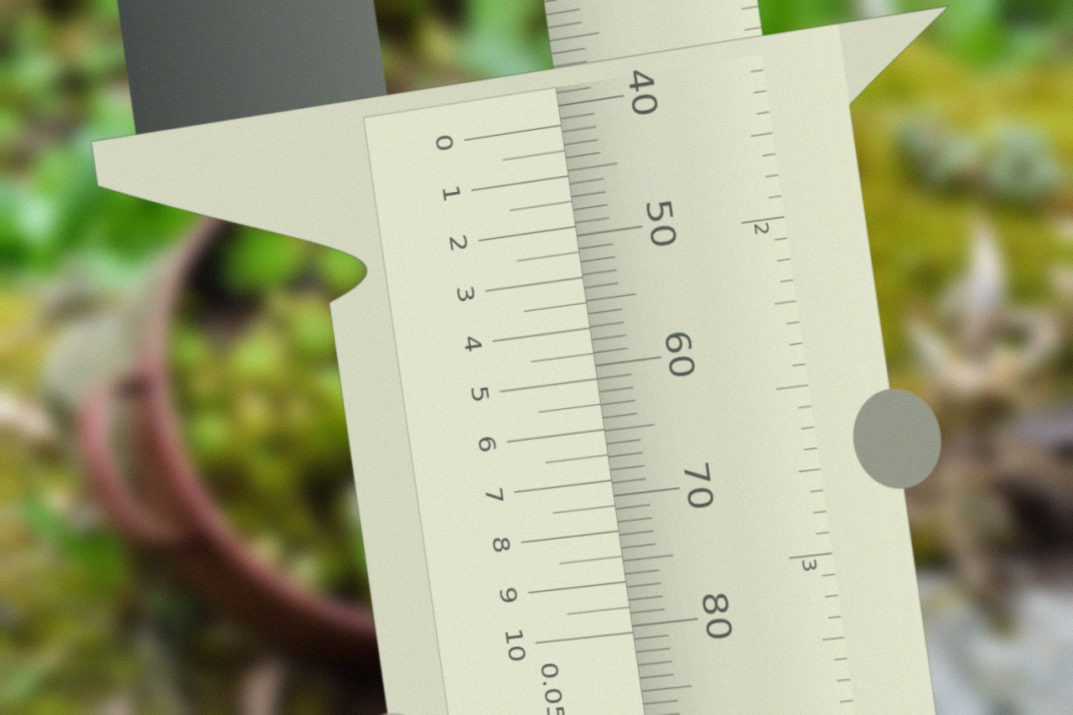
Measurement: 41.5 mm
